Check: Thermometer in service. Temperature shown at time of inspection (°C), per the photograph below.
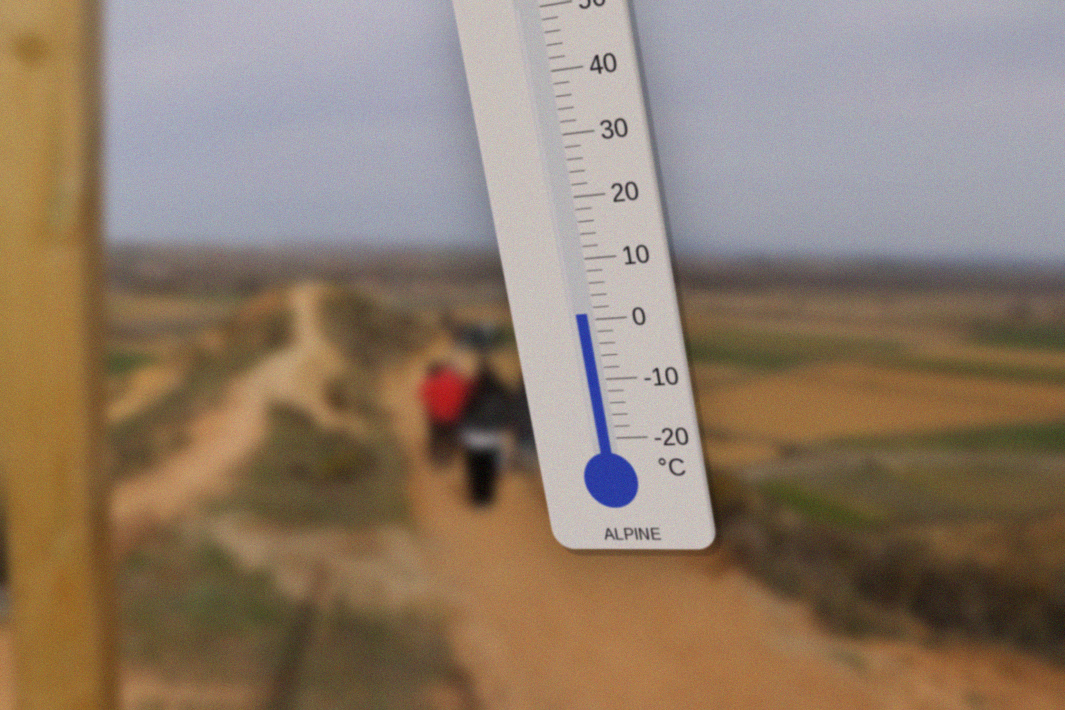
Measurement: 1 °C
